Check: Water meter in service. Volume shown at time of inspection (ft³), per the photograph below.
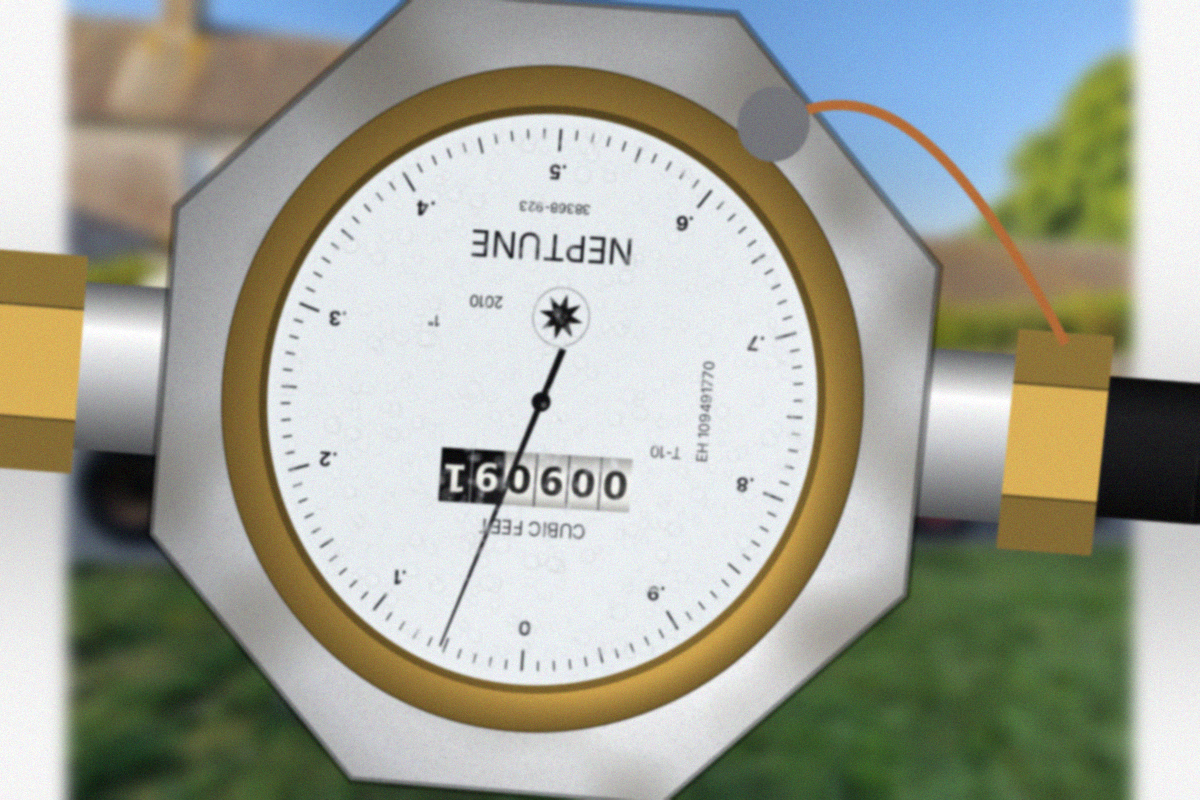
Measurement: 9091.05 ft³
